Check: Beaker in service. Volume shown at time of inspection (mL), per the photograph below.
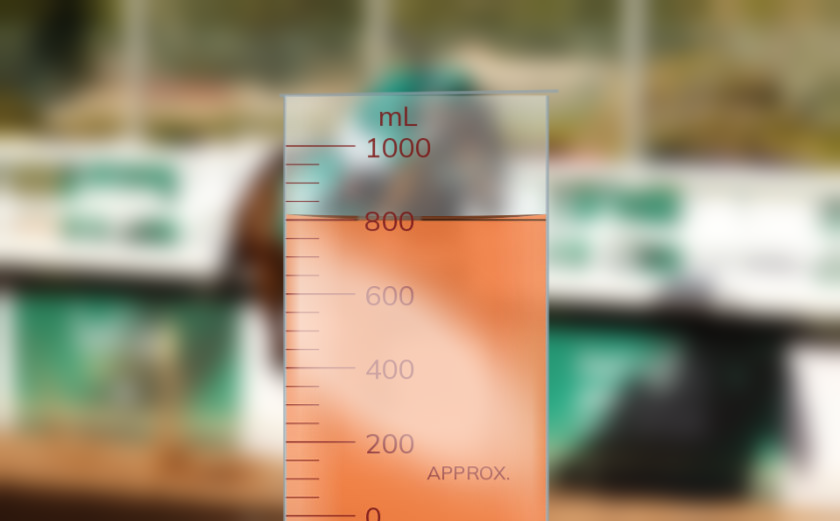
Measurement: 800 mL
